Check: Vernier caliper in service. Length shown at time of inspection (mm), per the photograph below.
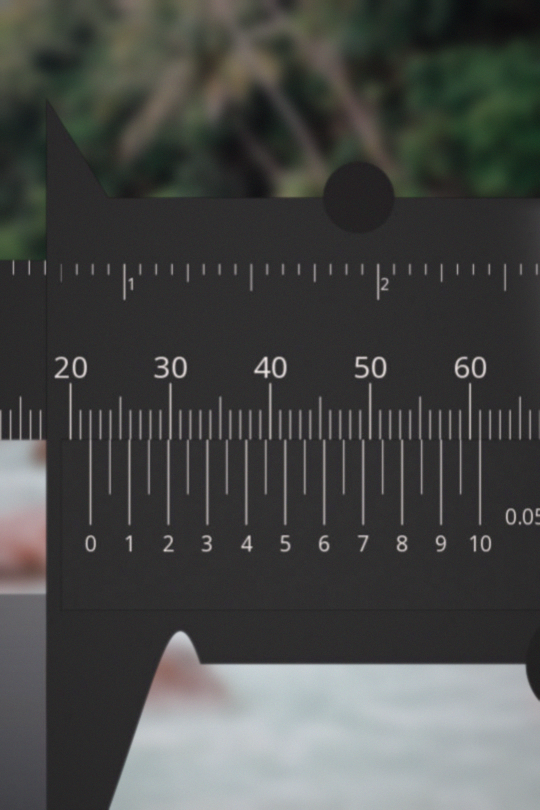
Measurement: 22.0 mm
